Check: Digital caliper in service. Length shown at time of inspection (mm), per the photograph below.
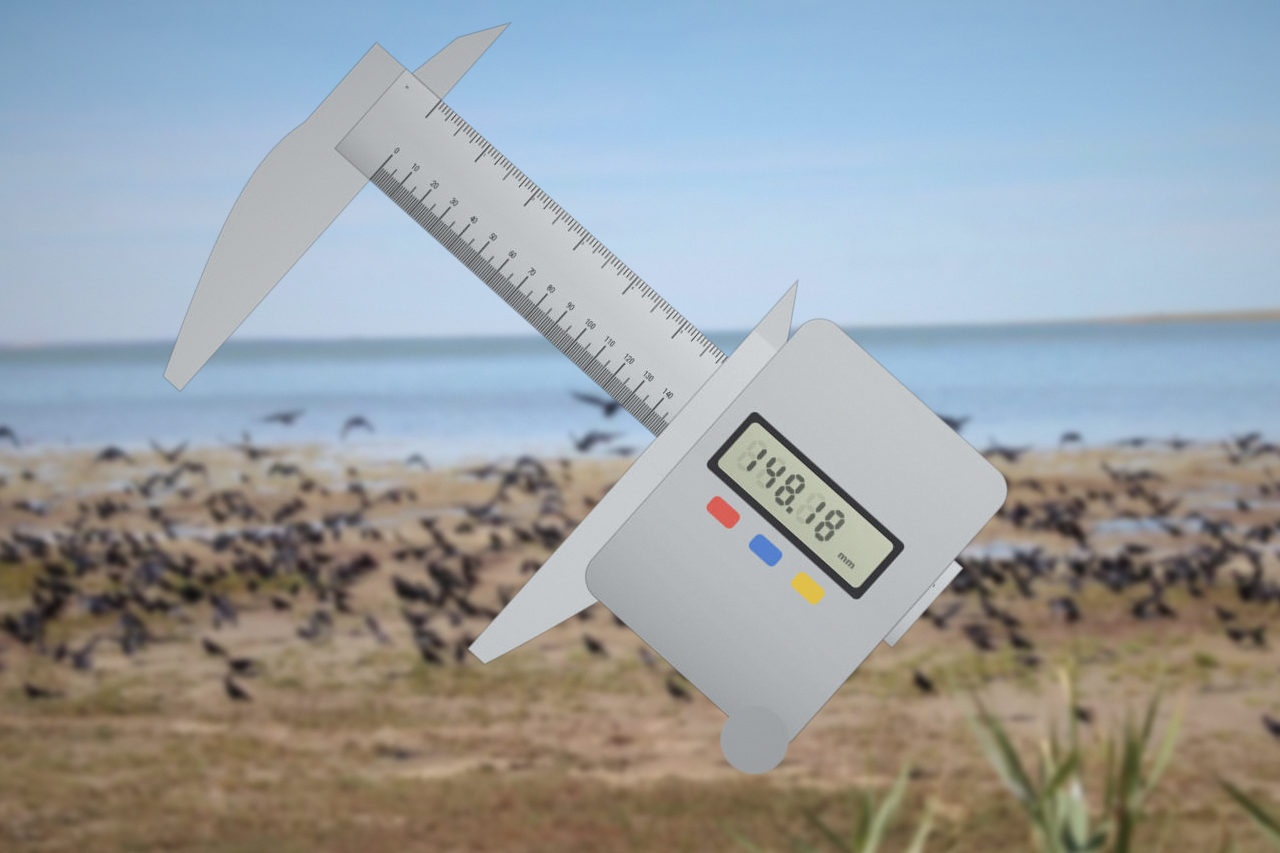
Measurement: 148.18 mm
